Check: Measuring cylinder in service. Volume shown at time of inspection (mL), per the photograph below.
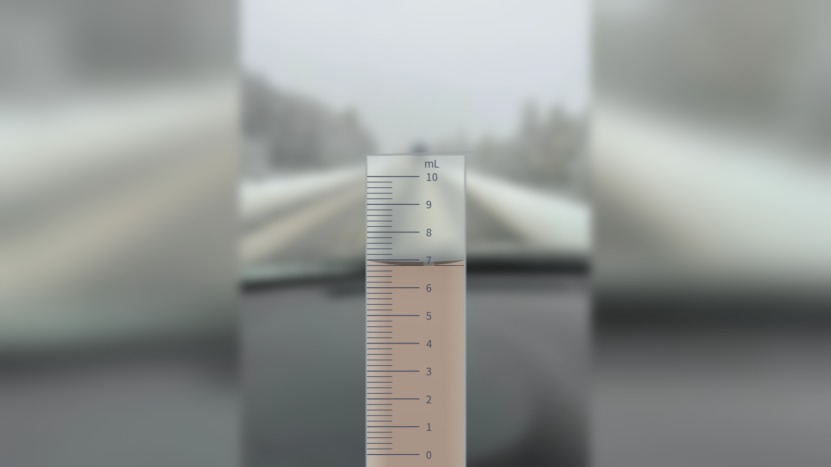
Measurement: 6.8 mL
